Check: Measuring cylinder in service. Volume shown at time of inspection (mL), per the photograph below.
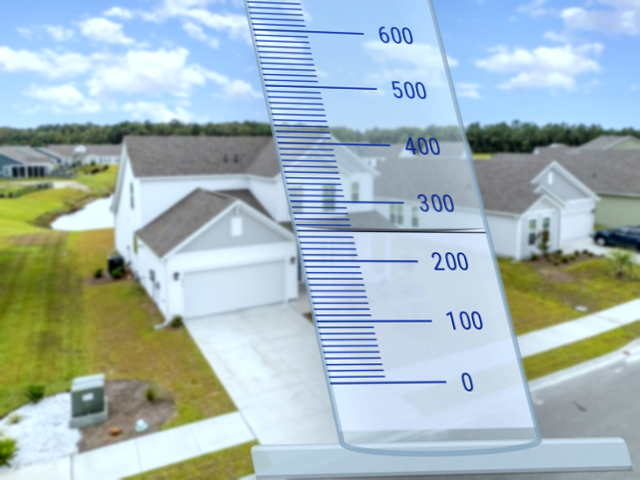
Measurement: 250 mL
